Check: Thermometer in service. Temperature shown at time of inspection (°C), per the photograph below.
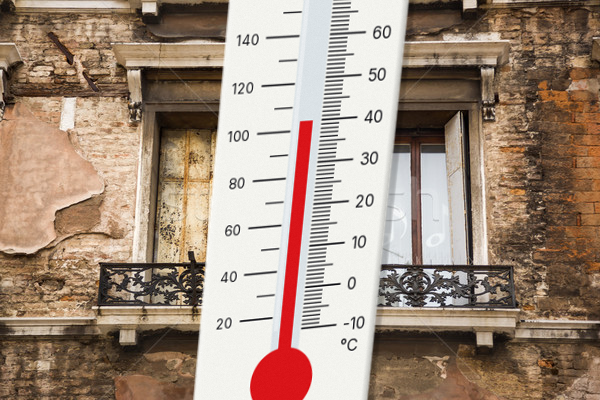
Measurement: 40 °C
